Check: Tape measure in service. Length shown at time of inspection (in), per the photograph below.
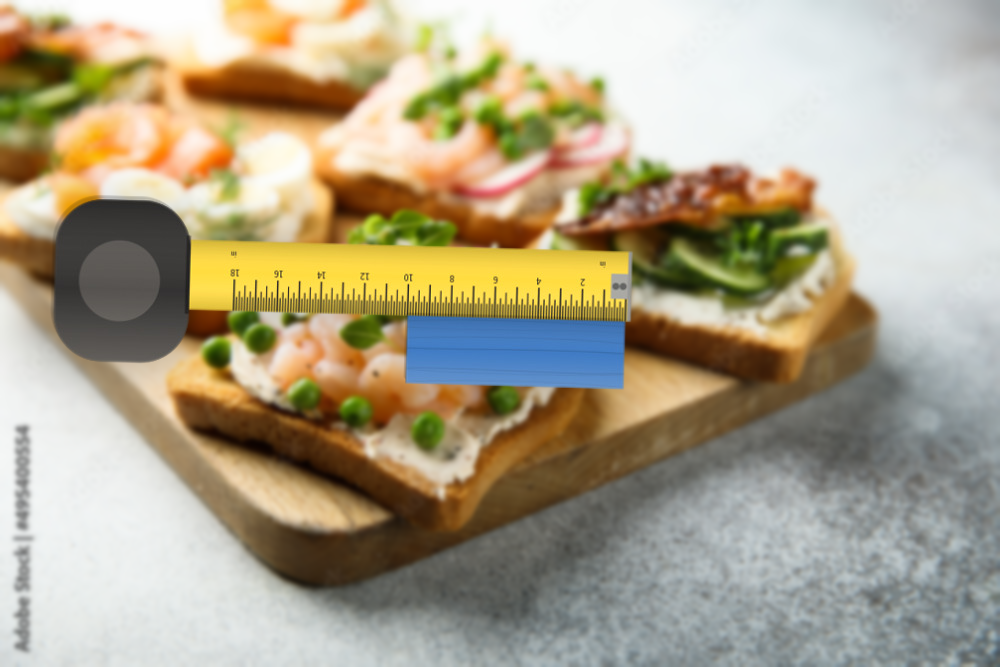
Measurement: 10 in
